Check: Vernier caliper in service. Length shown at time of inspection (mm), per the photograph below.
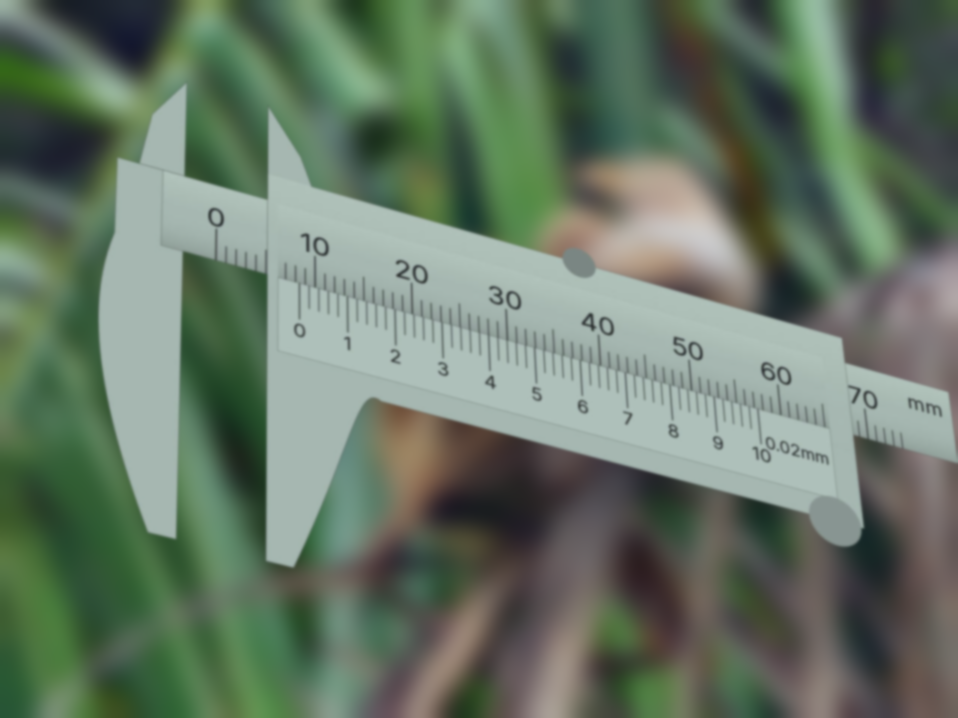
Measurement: 8.4 mm
